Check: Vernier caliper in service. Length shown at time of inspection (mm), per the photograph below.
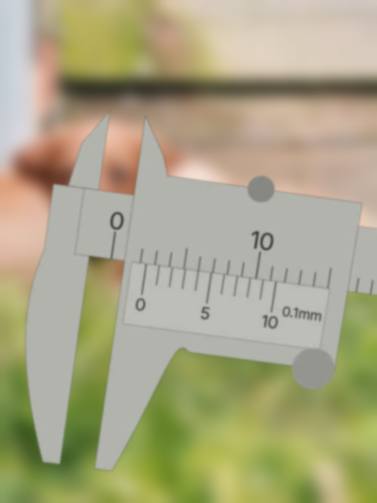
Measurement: 2.4 mm
